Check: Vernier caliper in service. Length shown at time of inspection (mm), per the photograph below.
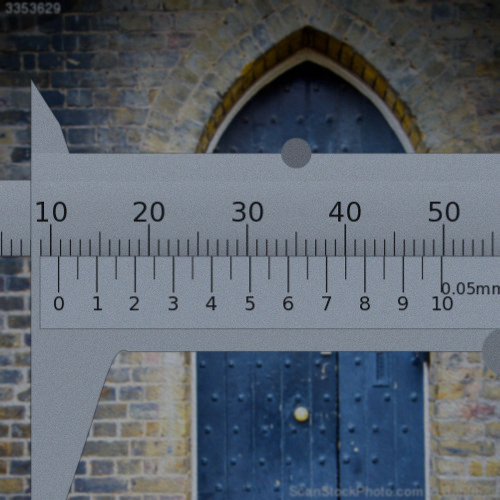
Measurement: 10.8 mm
